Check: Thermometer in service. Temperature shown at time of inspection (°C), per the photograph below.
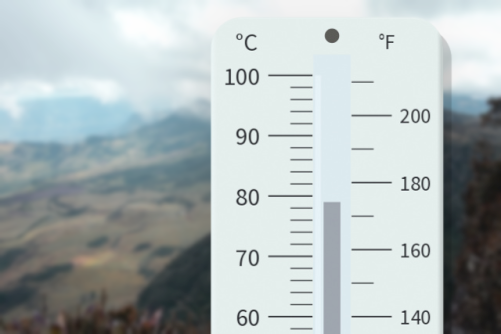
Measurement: 79 °C
